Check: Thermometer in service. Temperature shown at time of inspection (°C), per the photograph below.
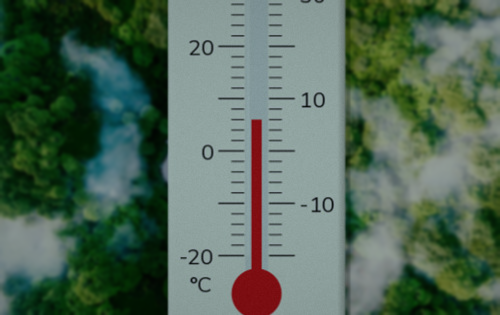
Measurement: 6 °C
